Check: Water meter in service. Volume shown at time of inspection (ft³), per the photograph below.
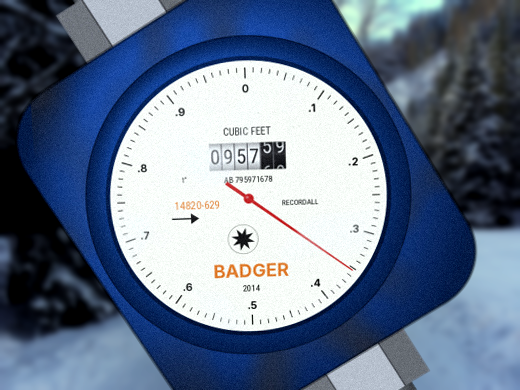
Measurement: 95759.35 ft³
